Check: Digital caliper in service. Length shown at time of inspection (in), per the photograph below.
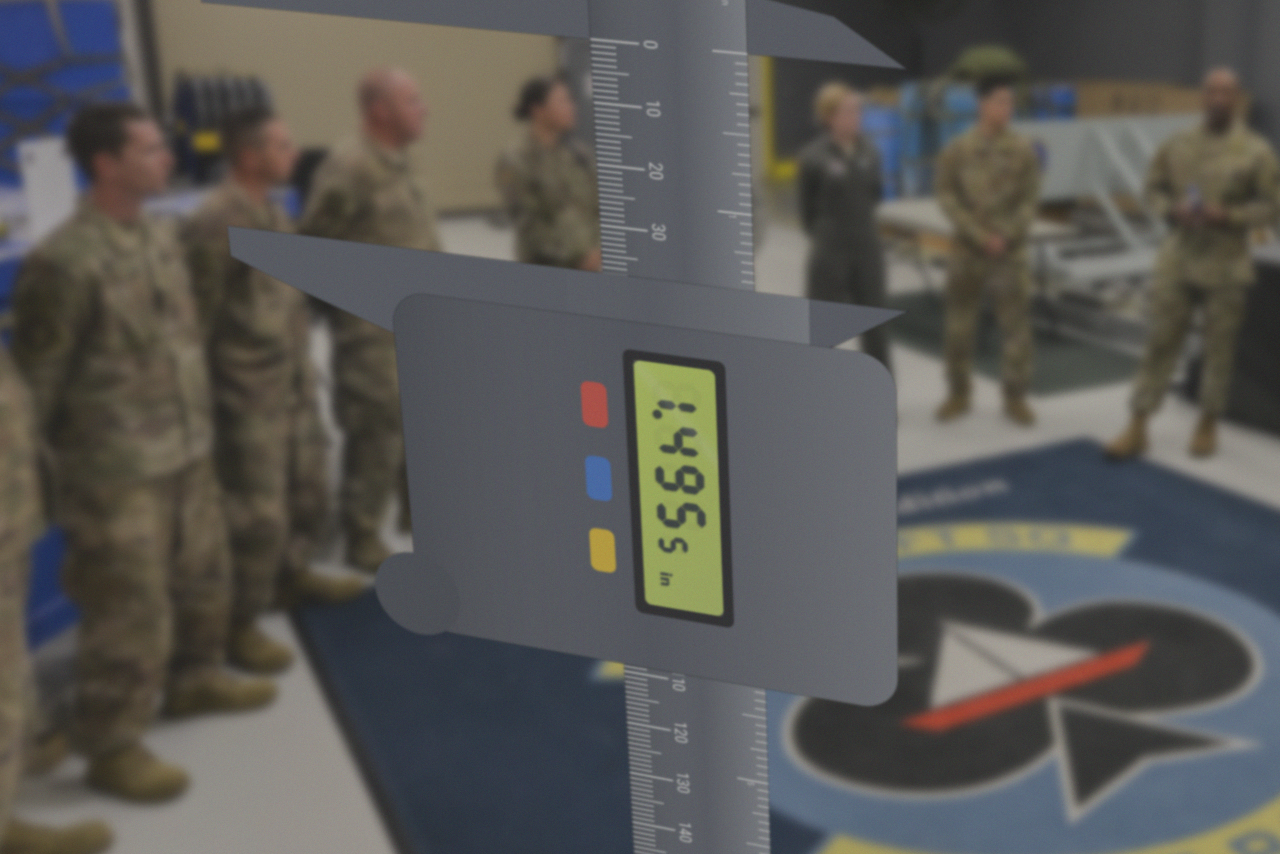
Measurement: 1.4955 in
